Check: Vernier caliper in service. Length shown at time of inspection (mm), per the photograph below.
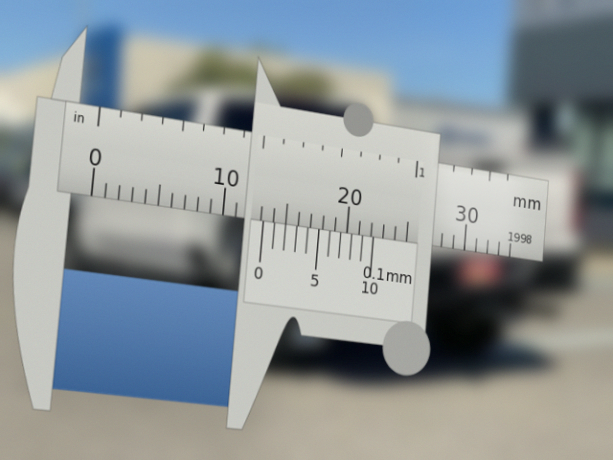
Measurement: 13.2 mm
